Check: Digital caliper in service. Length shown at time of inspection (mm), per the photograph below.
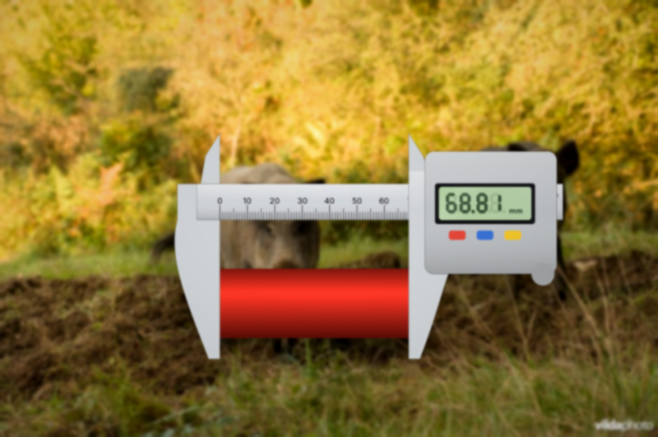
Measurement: 68.81 mm
